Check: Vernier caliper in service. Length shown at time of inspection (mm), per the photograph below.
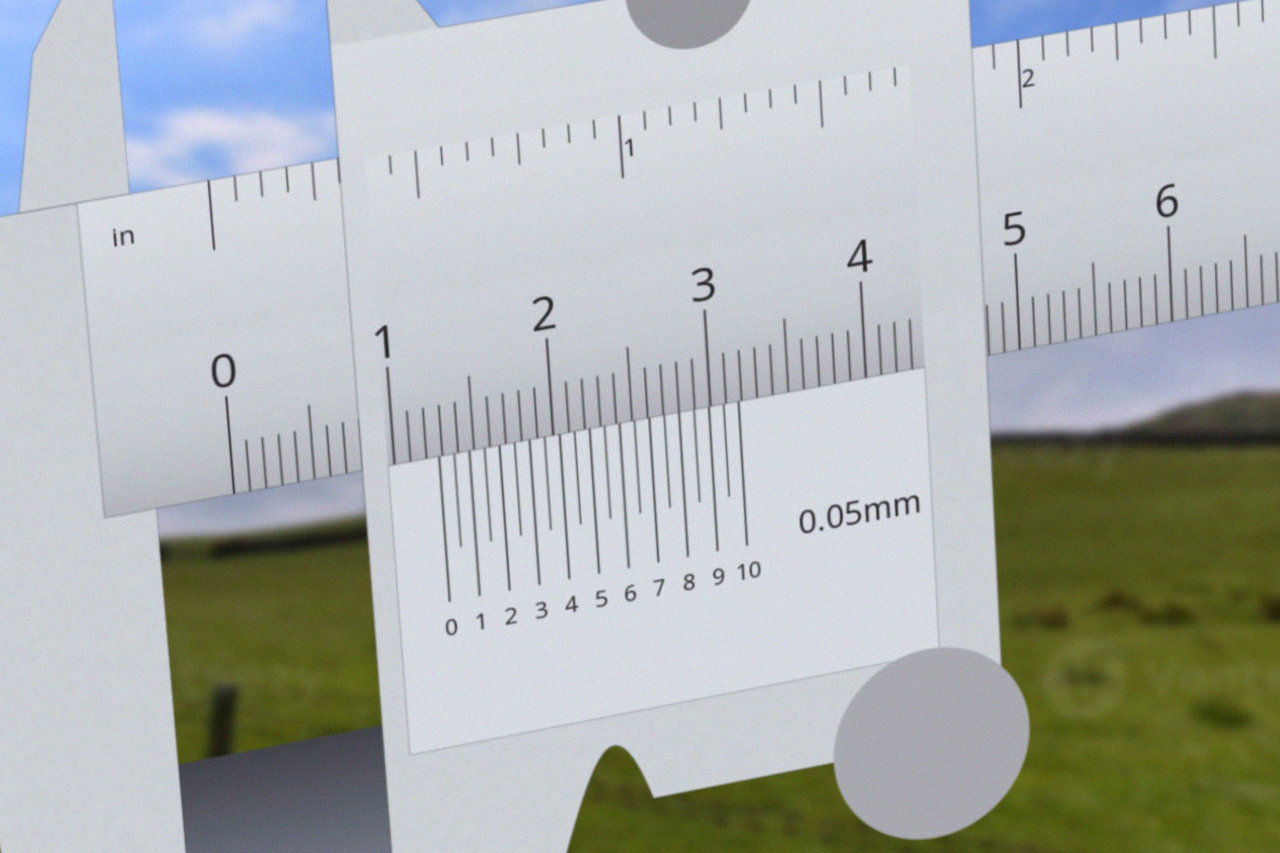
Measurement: 12.8 mm
